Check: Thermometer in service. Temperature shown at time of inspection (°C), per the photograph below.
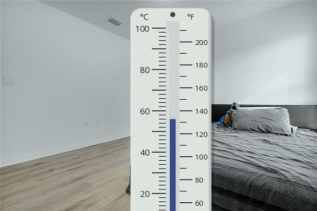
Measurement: 56 °C
